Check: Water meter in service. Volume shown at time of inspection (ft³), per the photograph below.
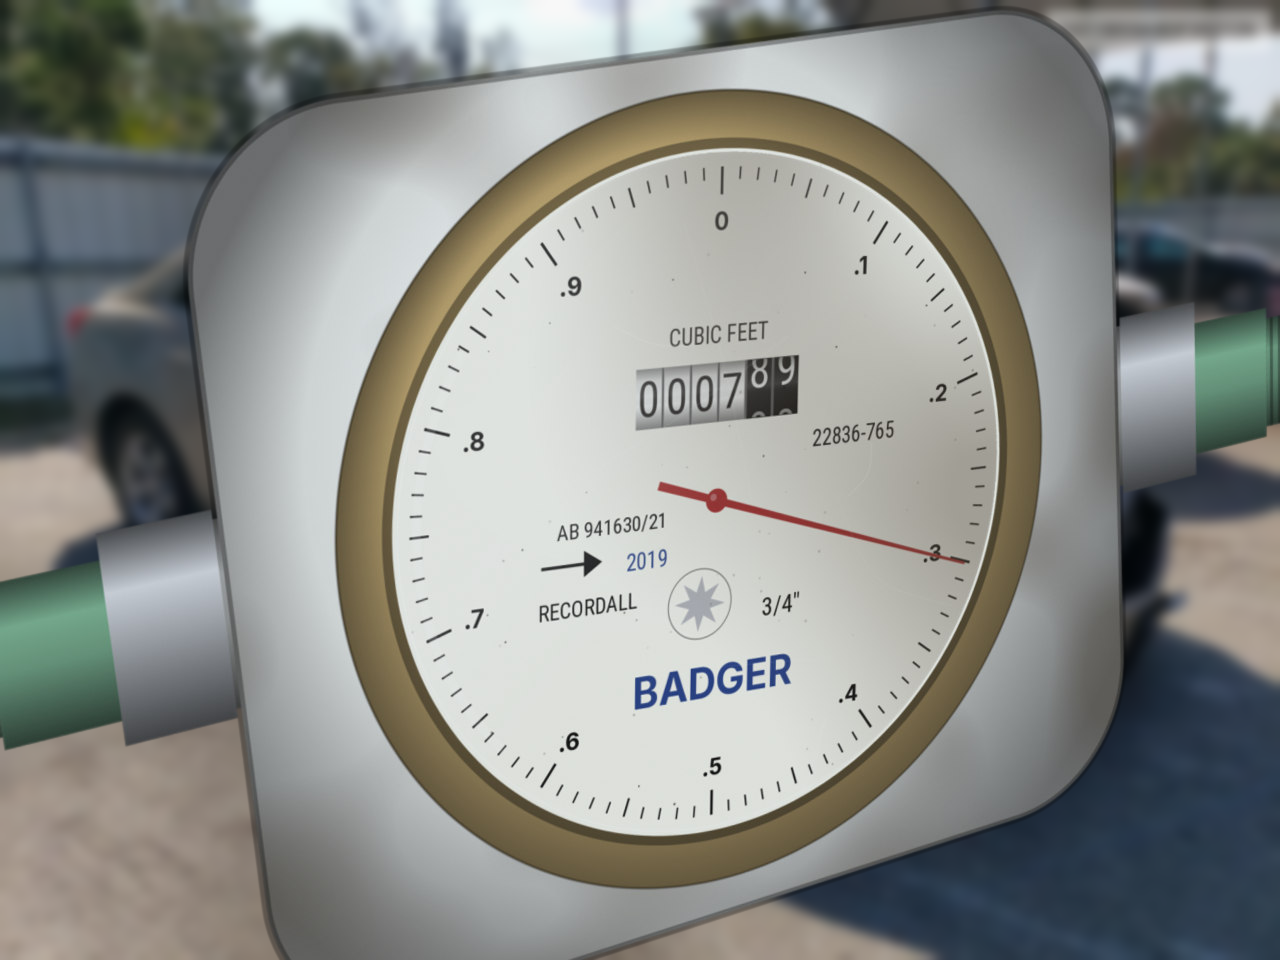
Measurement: 789.30 ft³
